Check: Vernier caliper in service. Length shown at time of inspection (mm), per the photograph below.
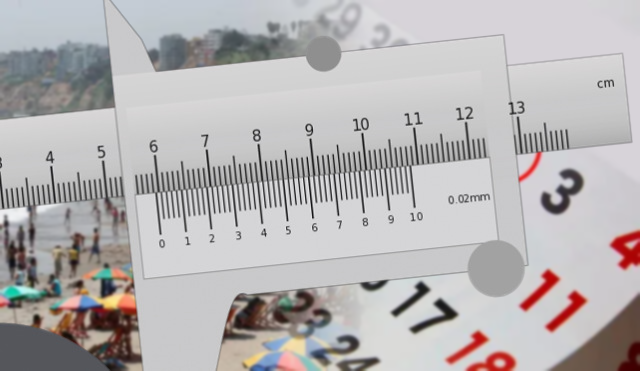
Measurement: 59.5 mm
